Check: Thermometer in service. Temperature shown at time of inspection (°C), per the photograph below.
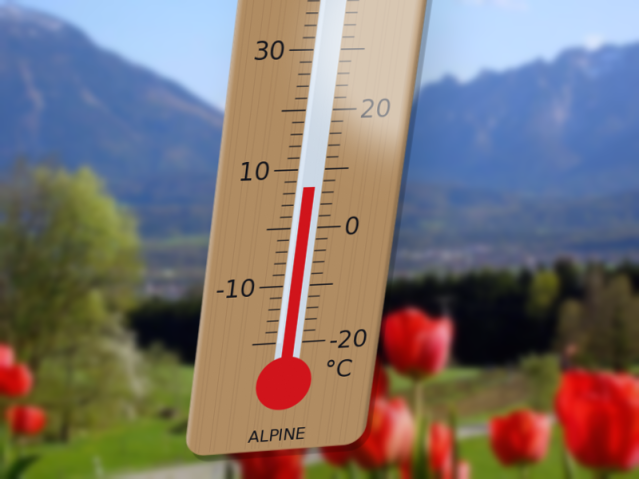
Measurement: 7 °C
